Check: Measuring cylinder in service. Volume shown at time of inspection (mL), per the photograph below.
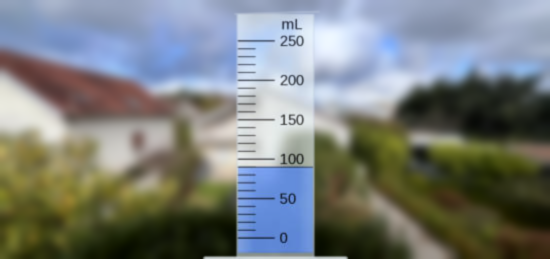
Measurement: 90 mL
